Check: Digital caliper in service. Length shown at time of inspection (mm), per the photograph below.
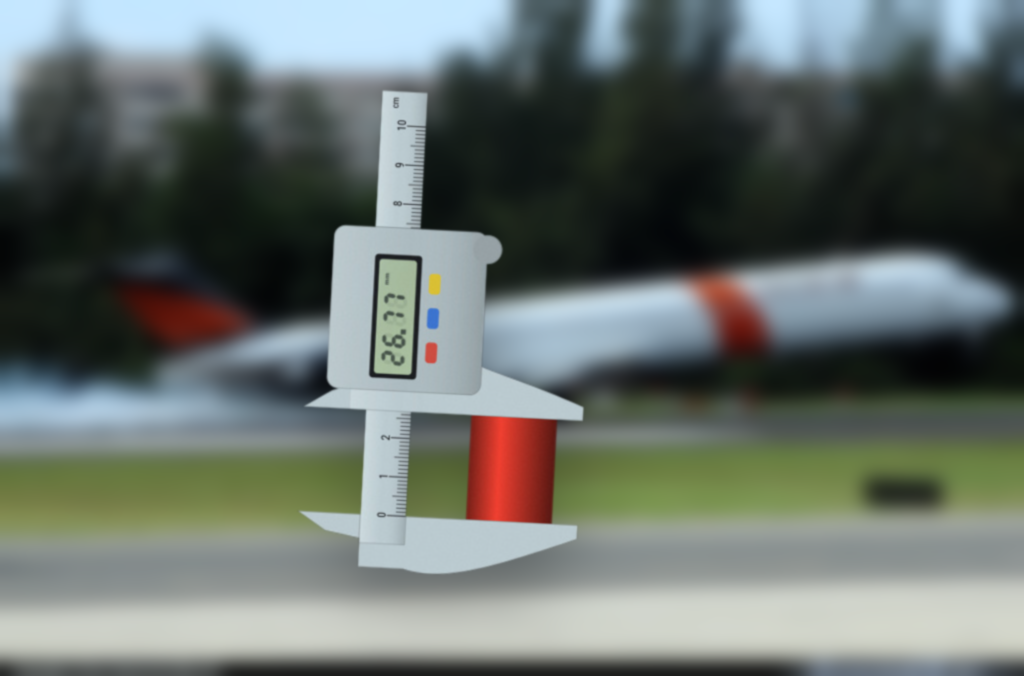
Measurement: 26.77 mm
